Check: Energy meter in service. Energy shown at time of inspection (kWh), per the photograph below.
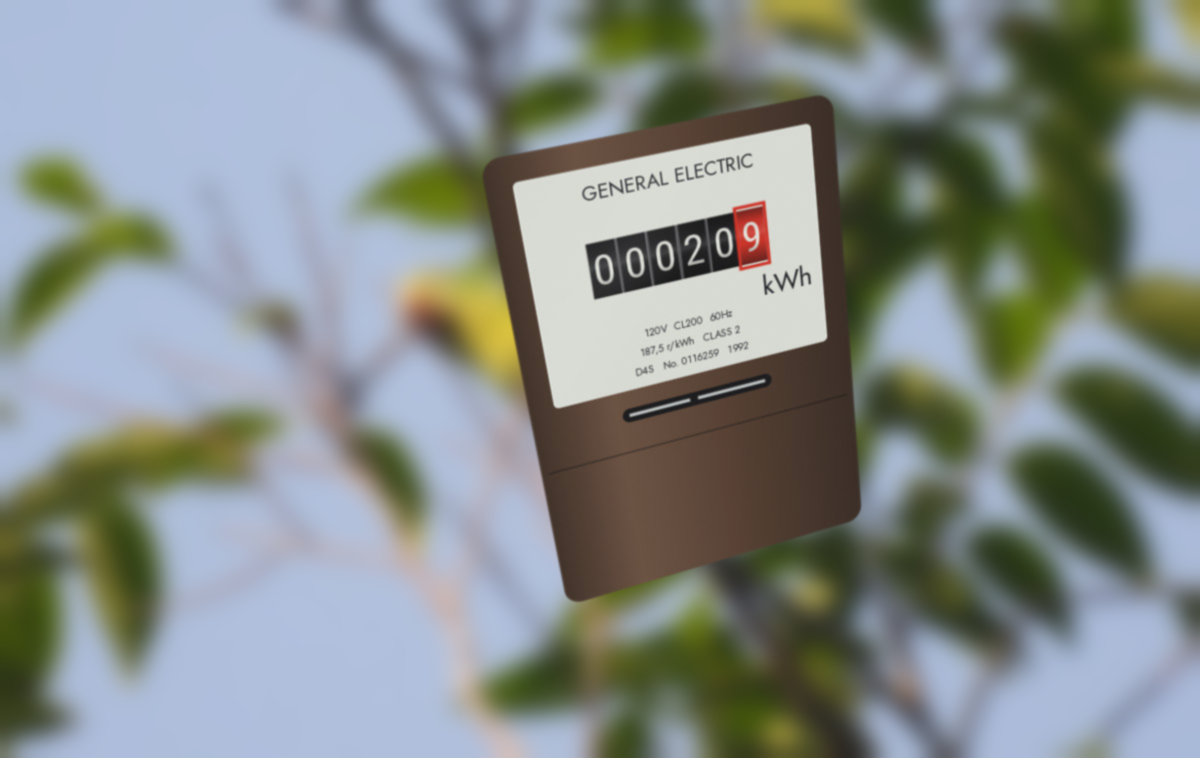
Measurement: 20.9 kWh
